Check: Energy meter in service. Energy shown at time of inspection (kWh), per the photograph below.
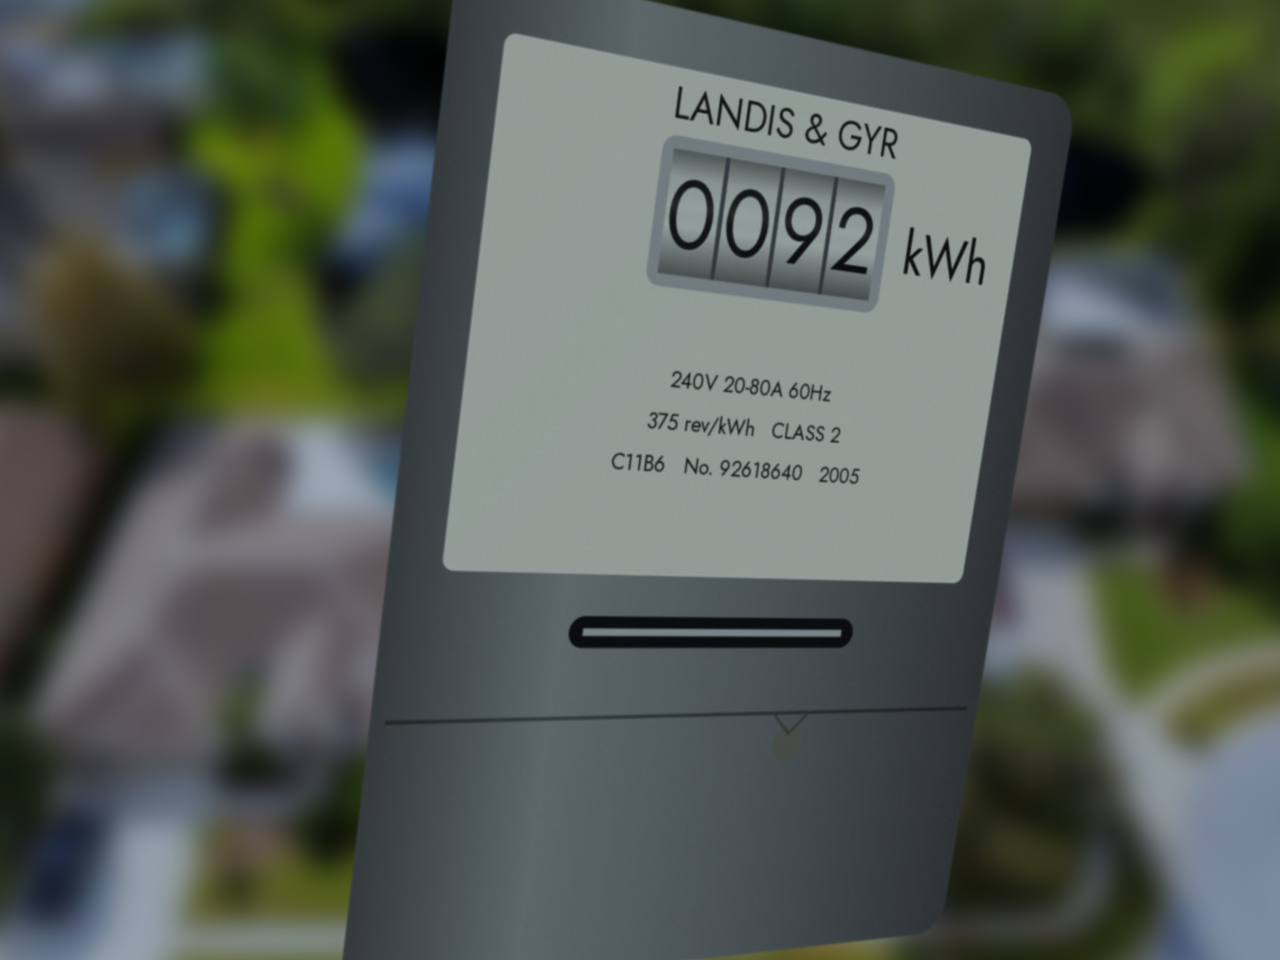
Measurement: 92 kWh
